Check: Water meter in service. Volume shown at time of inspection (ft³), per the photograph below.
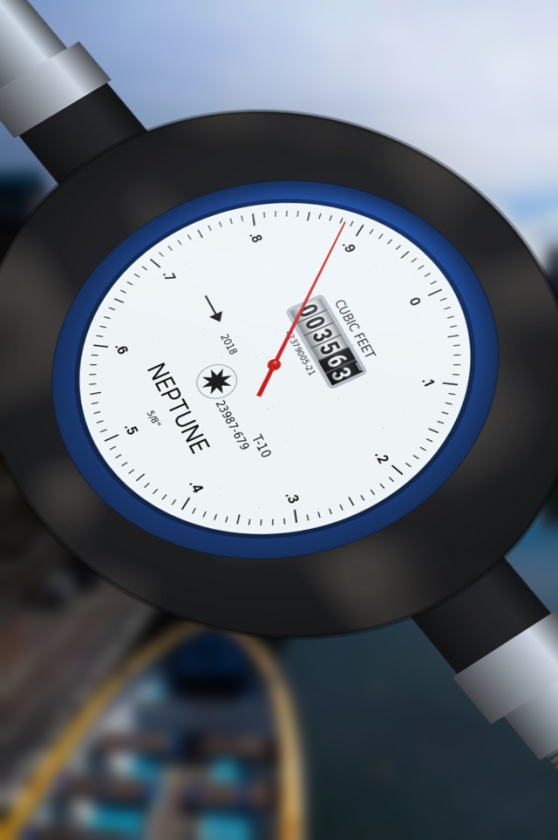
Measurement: 3562.88 ft³
